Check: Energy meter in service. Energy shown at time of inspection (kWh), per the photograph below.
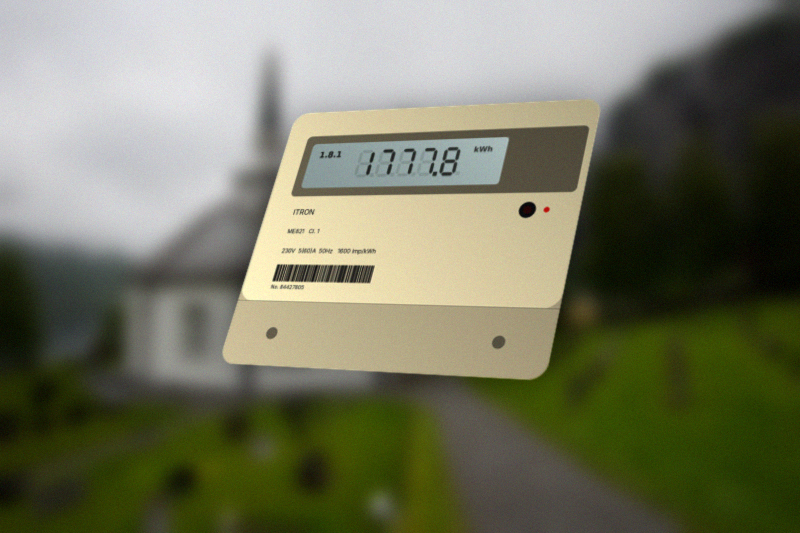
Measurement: 1777.8 kWh
